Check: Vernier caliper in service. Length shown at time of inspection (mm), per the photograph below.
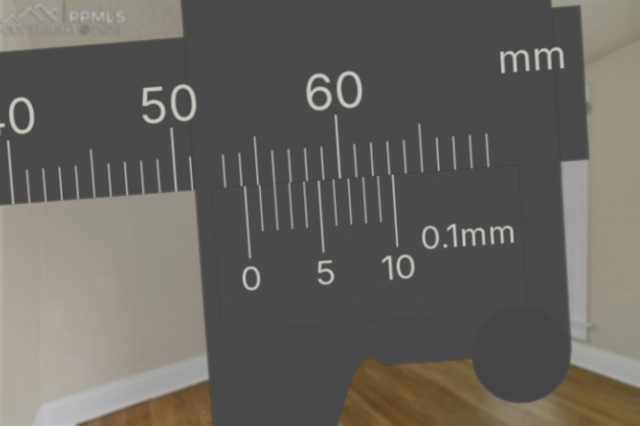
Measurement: 54.2 mm
